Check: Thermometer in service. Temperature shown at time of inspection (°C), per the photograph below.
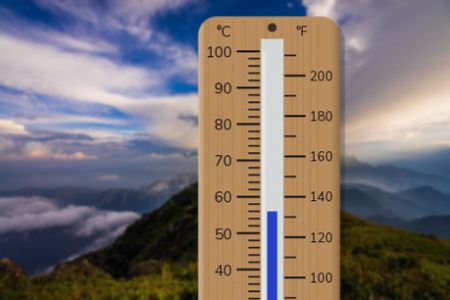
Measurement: 56 °C
